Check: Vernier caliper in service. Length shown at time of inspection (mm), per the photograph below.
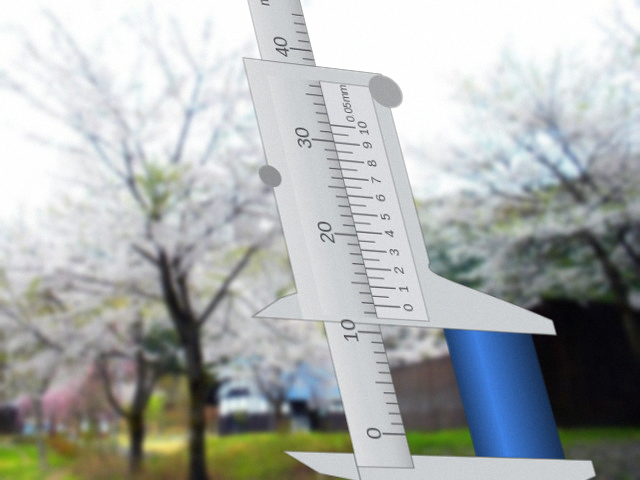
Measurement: 12.8 mm
